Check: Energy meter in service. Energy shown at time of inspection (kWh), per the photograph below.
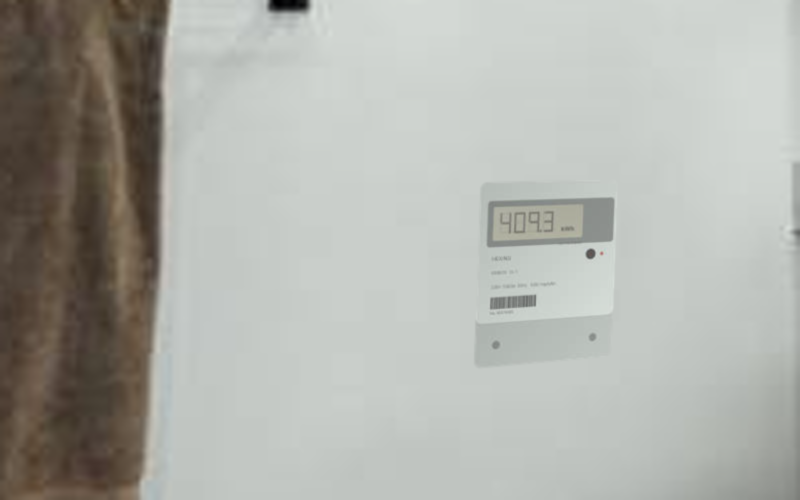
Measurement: 409.3 kWh
